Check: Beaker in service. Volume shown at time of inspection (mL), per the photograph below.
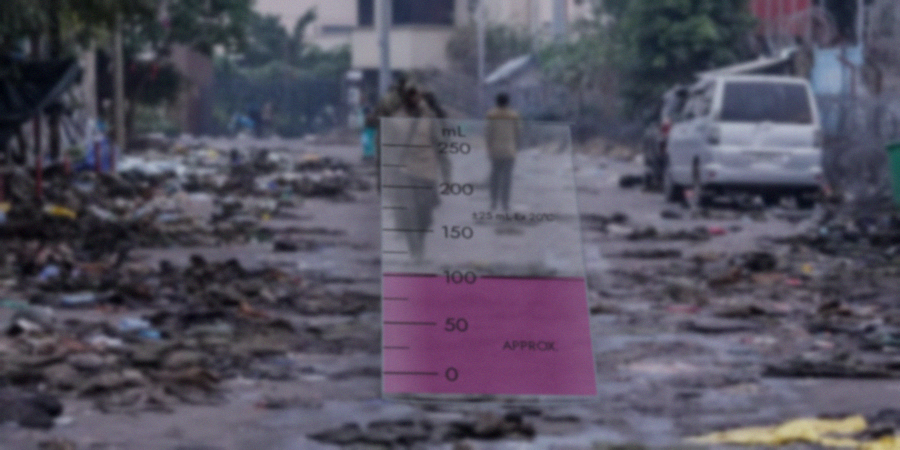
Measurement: 100 mL
